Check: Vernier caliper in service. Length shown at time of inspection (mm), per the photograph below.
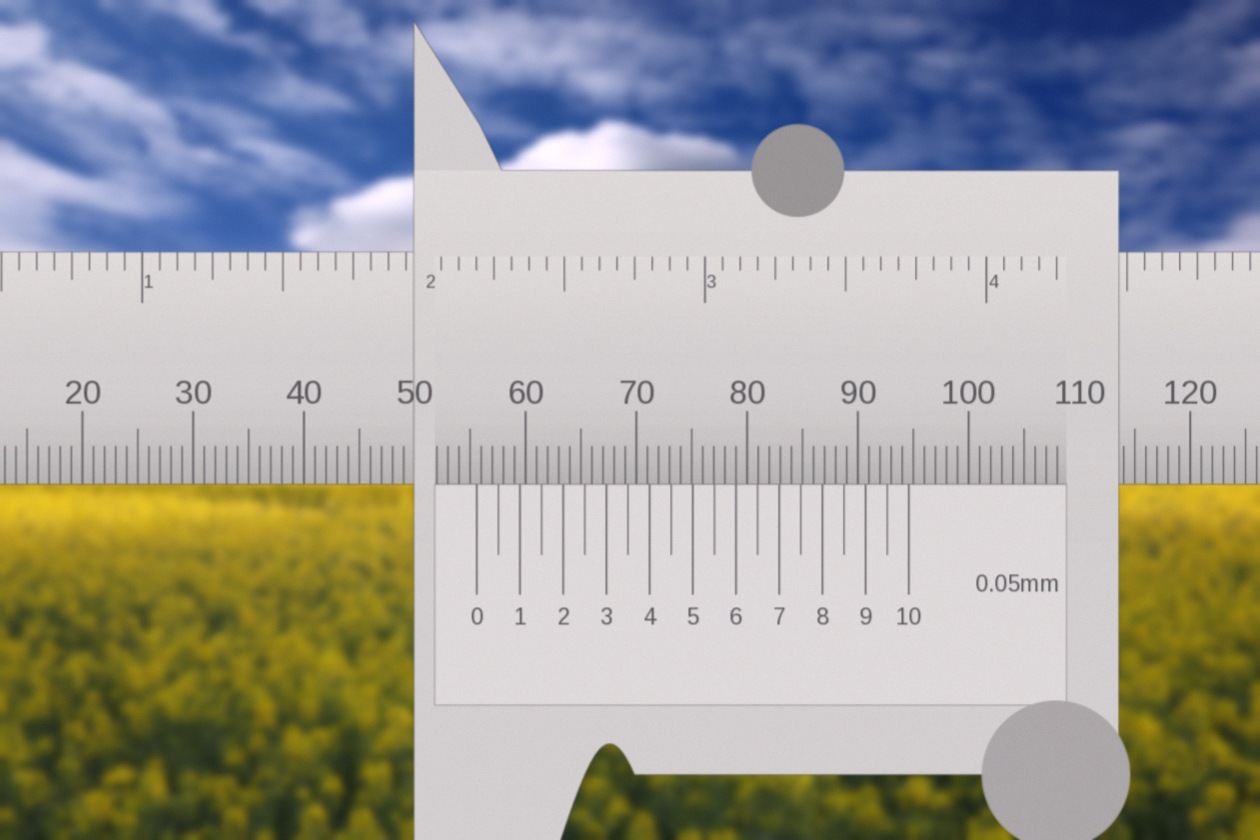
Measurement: 55.6 mm
